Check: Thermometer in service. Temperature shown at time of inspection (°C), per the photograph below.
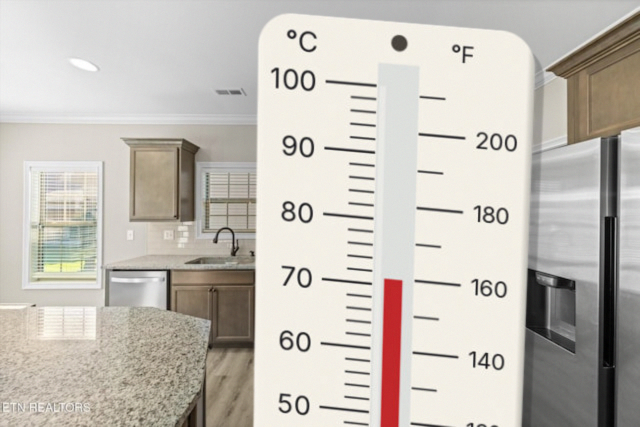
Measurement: 71 °C
